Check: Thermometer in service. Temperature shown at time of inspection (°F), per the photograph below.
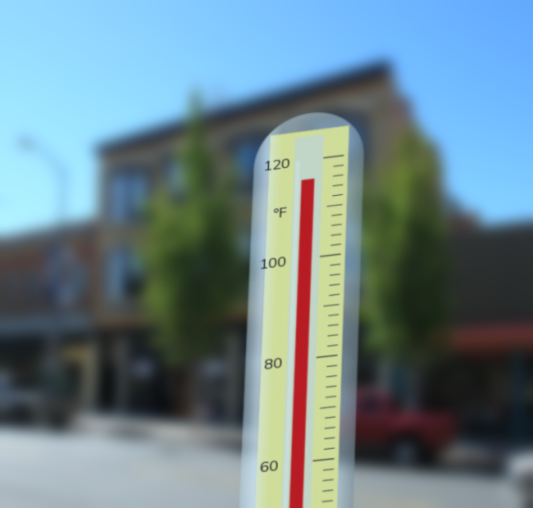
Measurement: 116 °F
